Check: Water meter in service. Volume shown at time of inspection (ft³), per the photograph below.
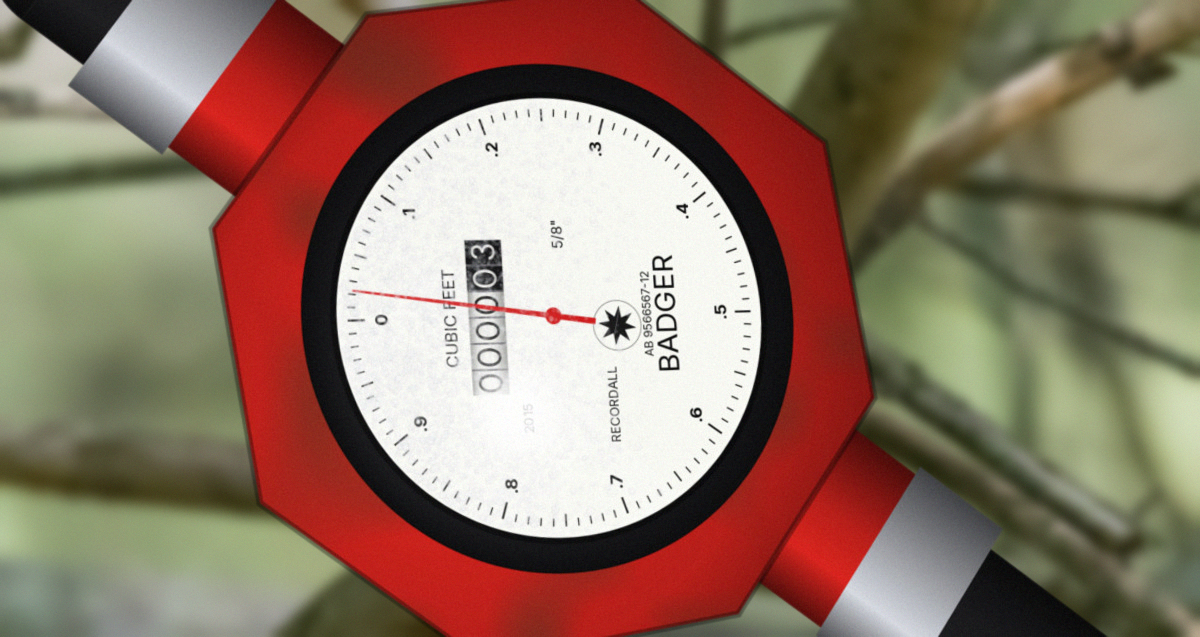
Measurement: 3.02 ft³
